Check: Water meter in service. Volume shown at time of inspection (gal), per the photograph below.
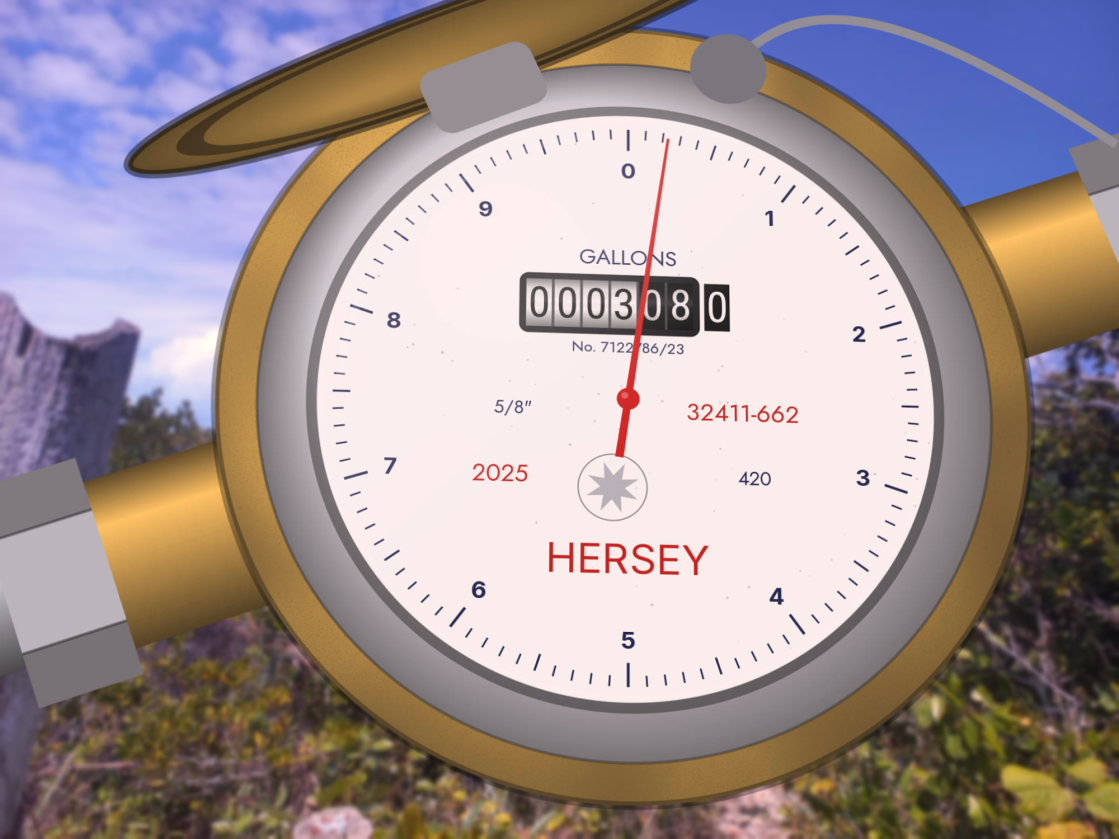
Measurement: 3080.2 gal
